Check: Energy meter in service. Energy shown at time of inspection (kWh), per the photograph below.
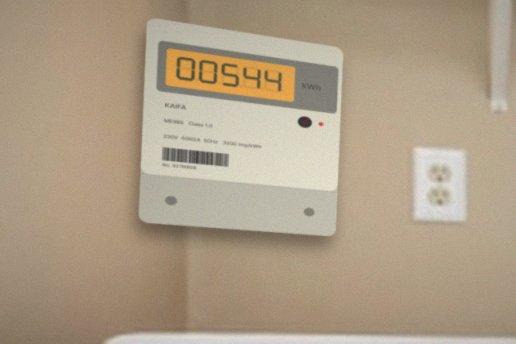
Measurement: 544 kWh
